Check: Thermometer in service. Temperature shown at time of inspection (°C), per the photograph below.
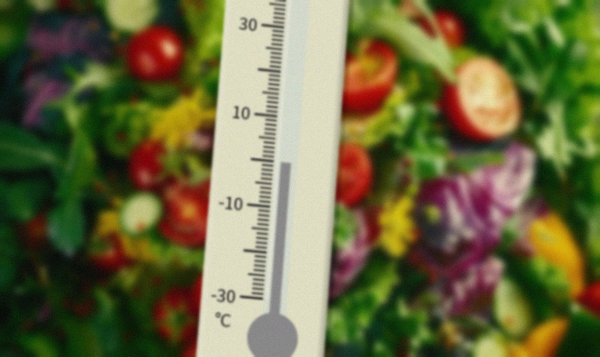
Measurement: 0 °C
